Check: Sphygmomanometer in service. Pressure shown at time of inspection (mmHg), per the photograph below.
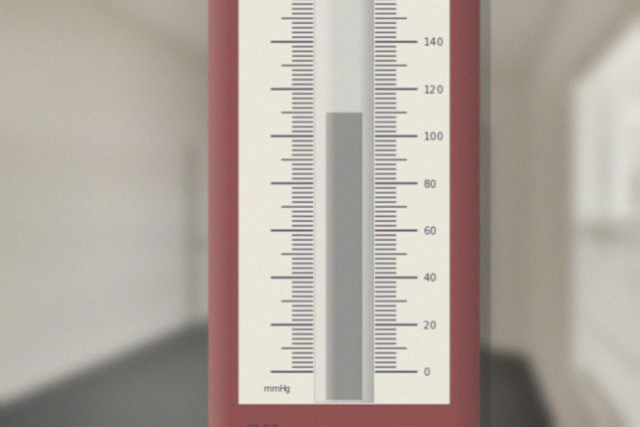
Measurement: 110 mmHg
